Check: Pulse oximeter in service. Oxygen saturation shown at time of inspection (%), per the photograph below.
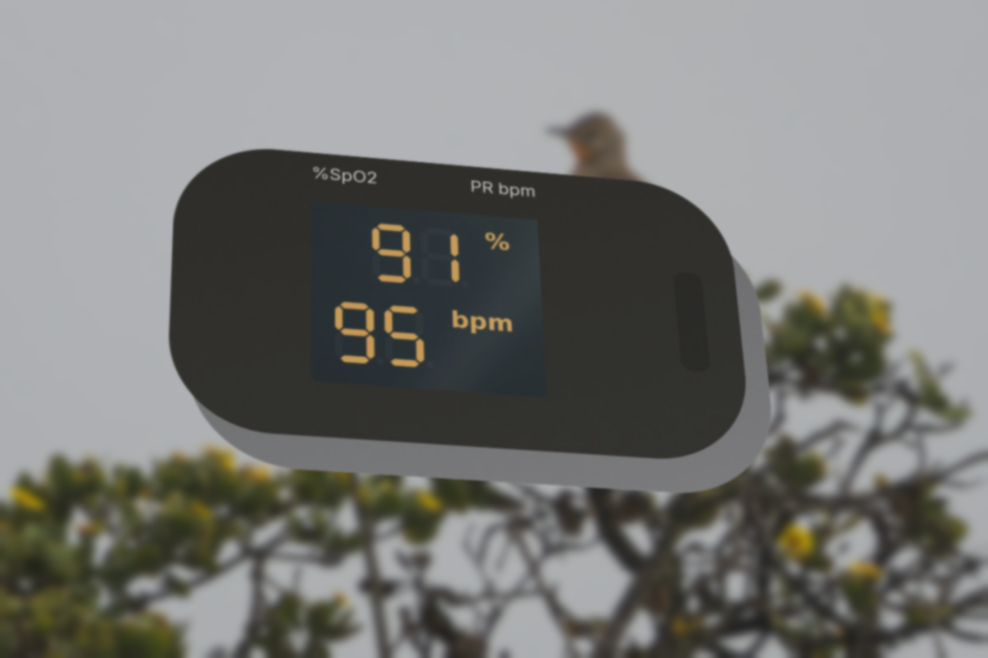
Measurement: 91 %
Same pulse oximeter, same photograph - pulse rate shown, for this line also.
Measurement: 95 bpm
